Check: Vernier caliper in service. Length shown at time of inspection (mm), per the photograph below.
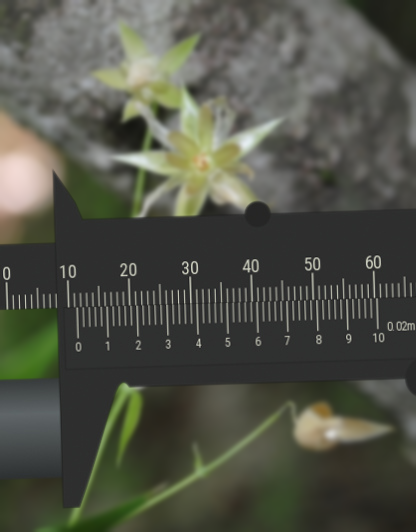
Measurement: 11.4 mm
